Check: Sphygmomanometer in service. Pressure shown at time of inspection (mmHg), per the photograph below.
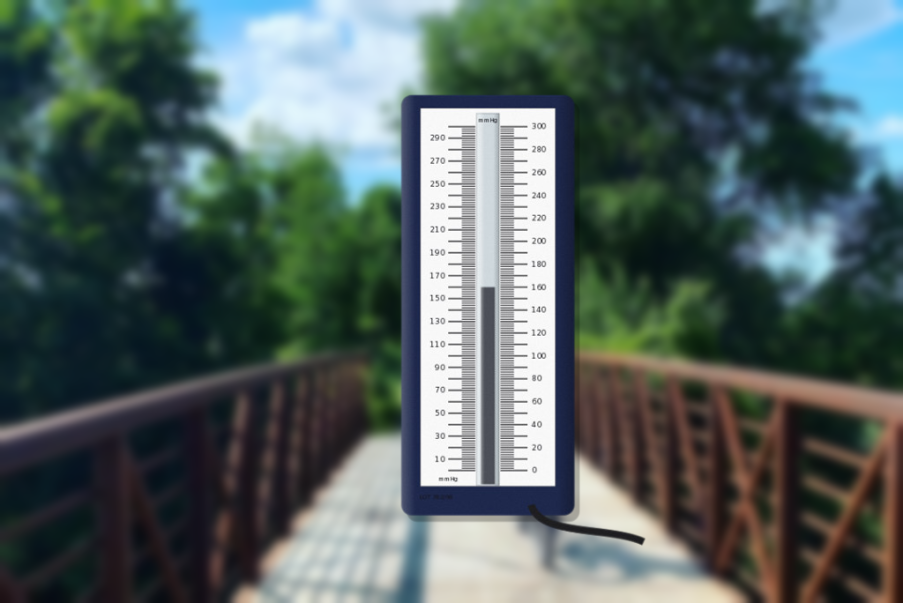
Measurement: 160 mmHg
